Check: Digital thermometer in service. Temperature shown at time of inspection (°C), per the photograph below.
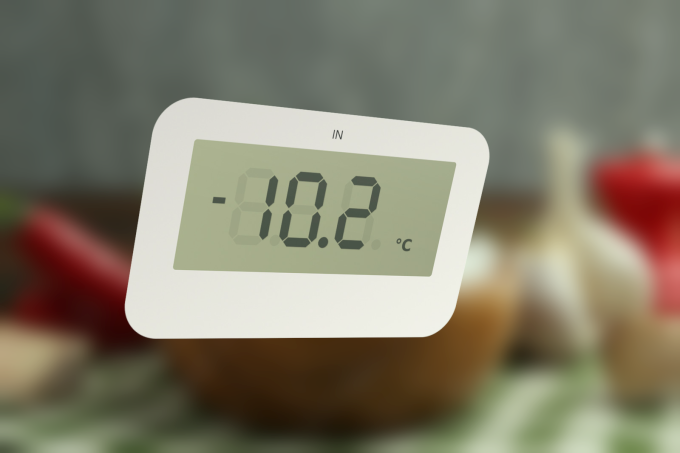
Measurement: -10.2 °C
